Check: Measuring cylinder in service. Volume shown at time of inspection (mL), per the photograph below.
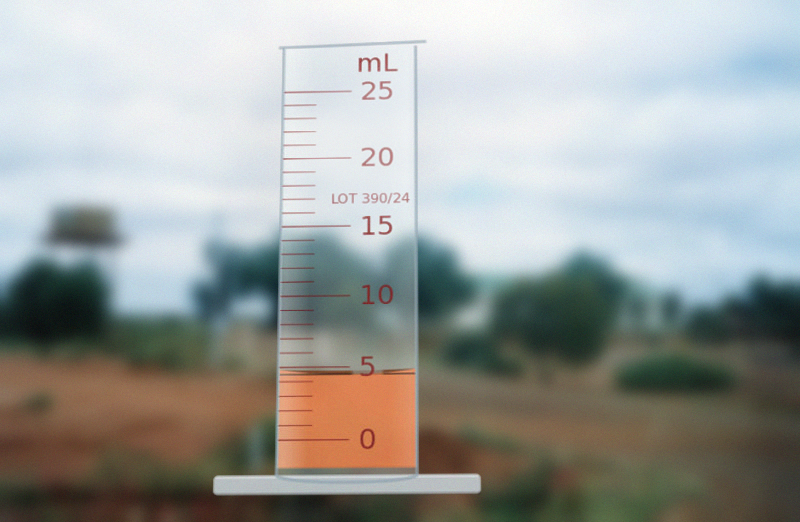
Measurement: 4.5 mL
